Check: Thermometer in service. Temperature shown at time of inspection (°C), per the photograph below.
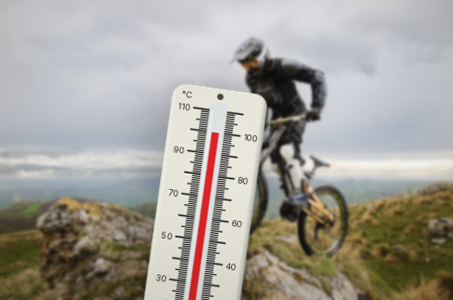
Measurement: 100 °C
